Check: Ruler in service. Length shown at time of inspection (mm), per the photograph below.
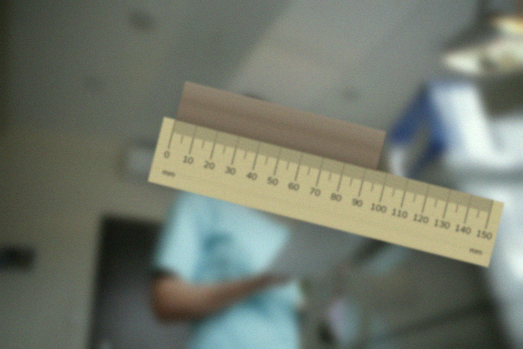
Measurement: 95 mm
